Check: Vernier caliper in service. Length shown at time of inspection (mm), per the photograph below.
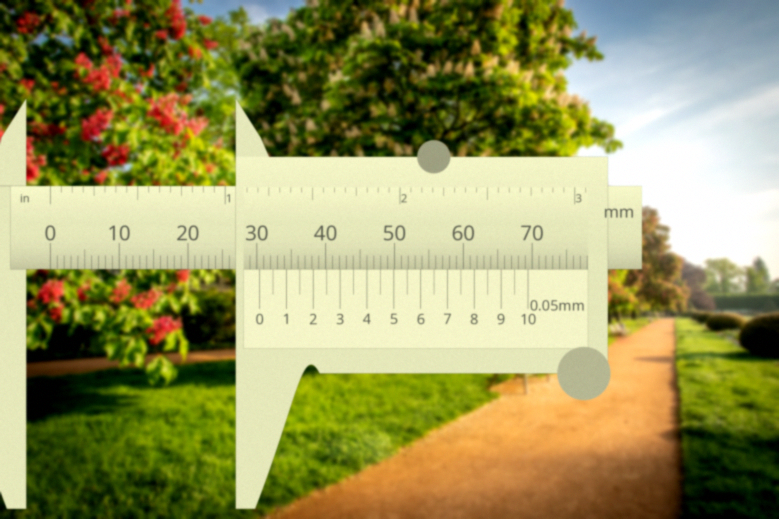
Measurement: 30.4 mm
